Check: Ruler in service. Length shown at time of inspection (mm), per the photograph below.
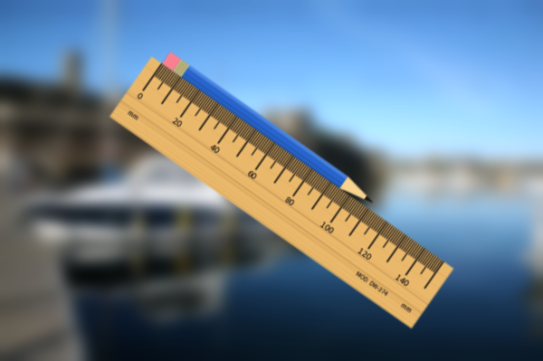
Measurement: 110 mm
